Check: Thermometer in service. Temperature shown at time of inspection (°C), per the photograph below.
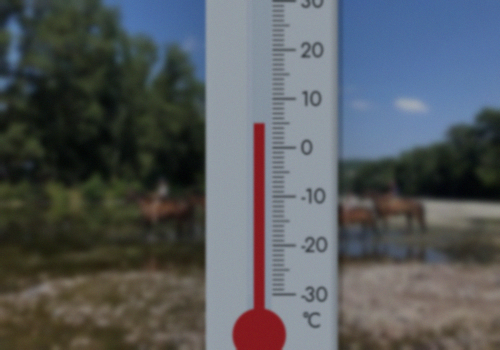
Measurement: 5 °C
